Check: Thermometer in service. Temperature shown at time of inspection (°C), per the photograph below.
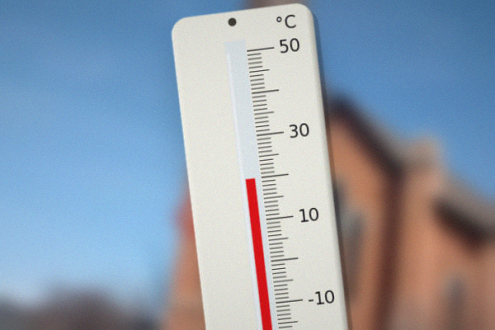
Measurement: 20 °C
